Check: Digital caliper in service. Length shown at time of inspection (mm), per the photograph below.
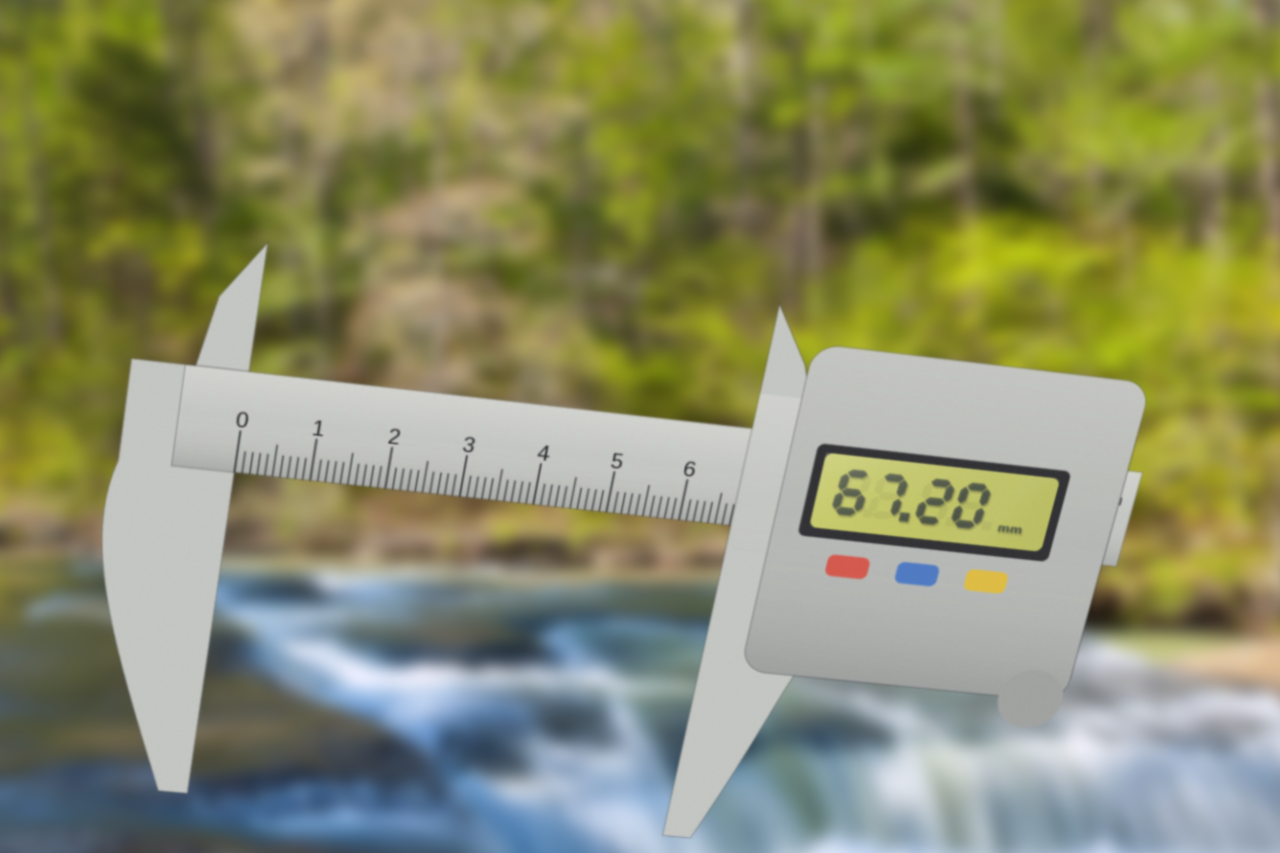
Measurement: 67.20 mm
